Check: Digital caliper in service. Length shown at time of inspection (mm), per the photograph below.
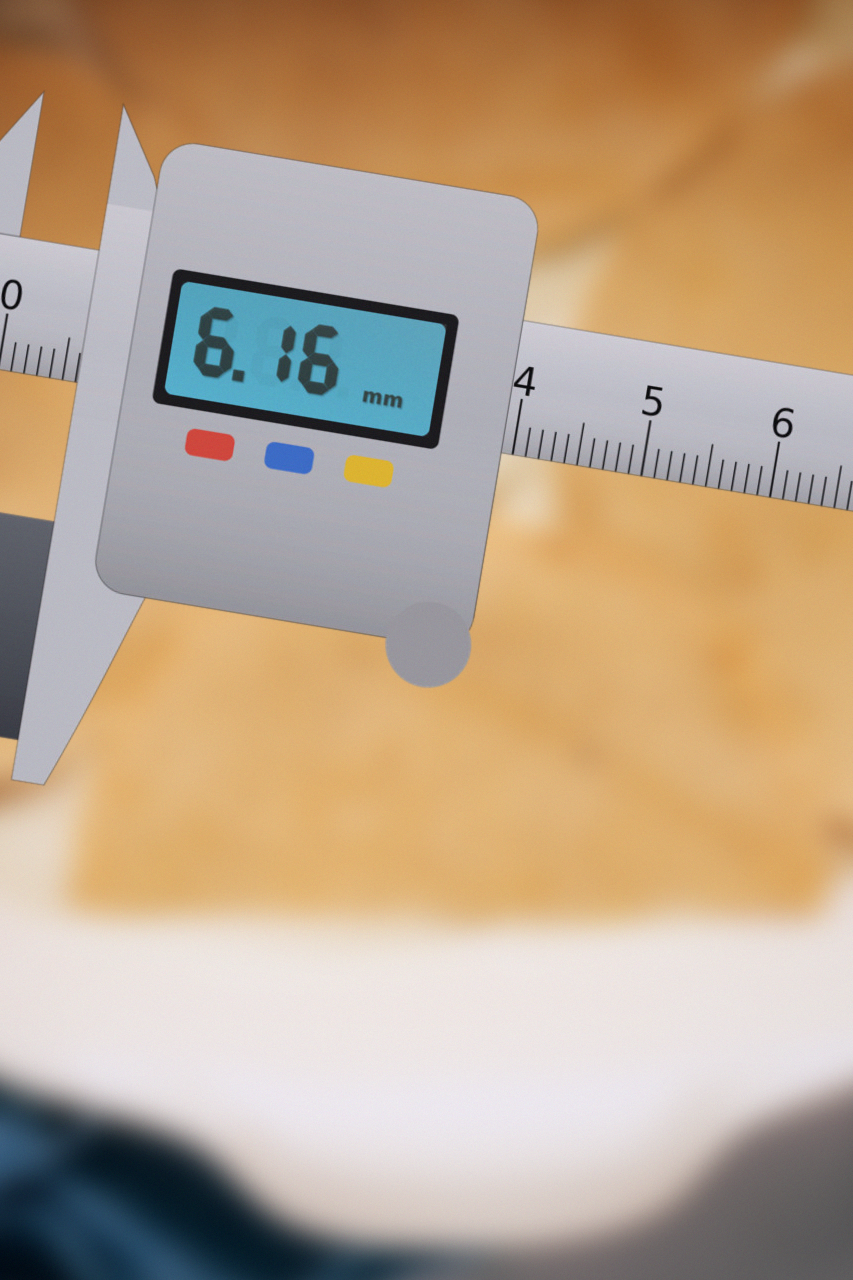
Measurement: 6.16 mm
